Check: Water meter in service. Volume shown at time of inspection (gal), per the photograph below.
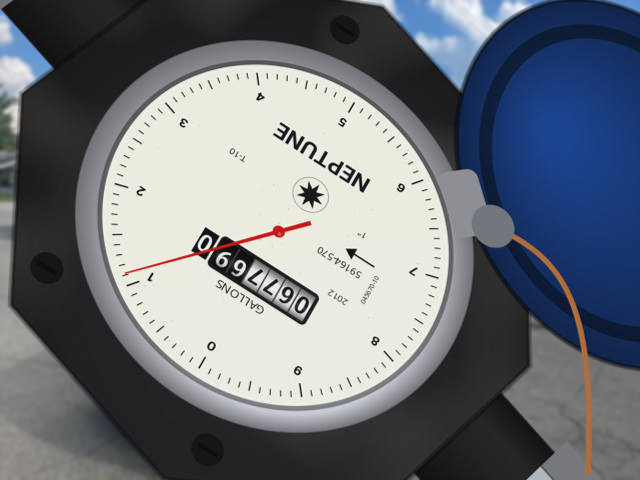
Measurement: 677691.1 gal
